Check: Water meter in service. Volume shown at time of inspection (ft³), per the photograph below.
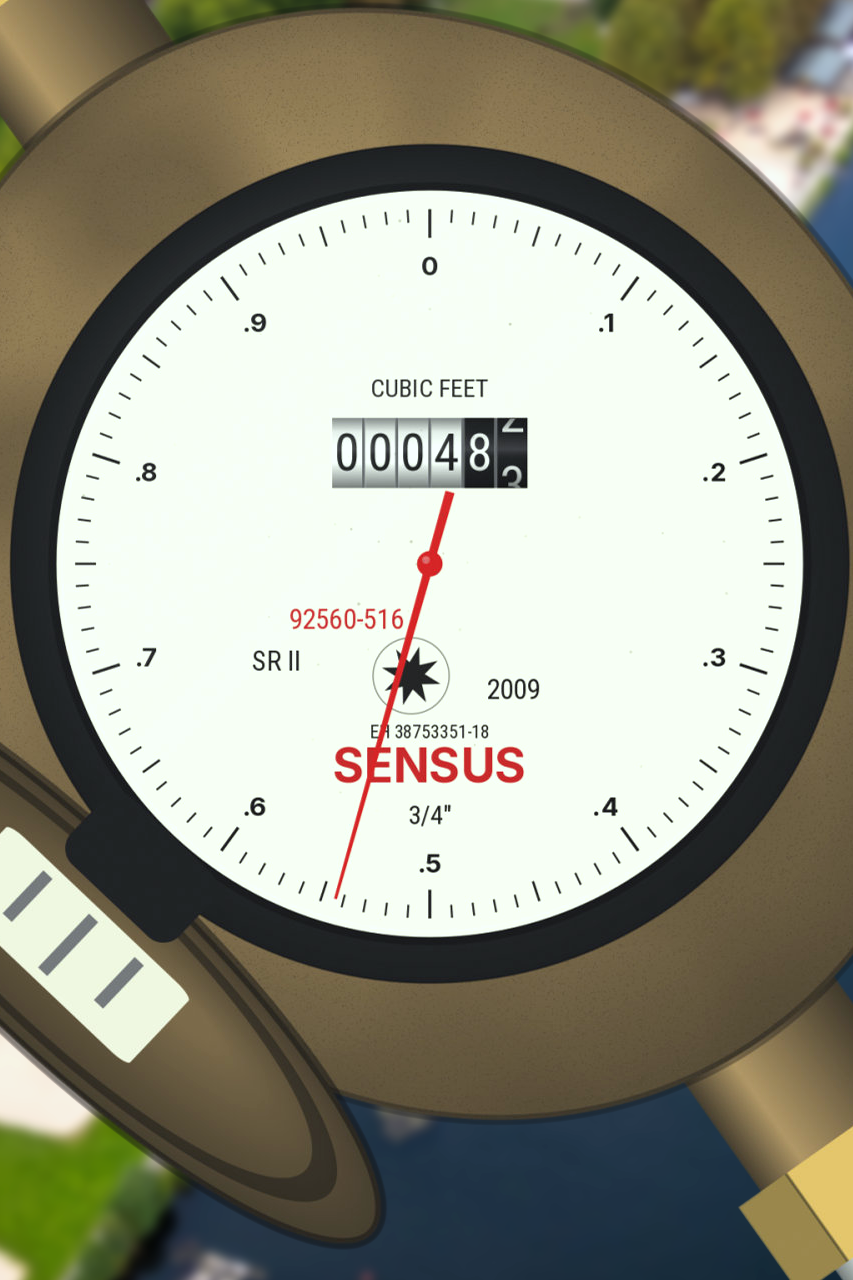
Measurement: 482.54 ft³
